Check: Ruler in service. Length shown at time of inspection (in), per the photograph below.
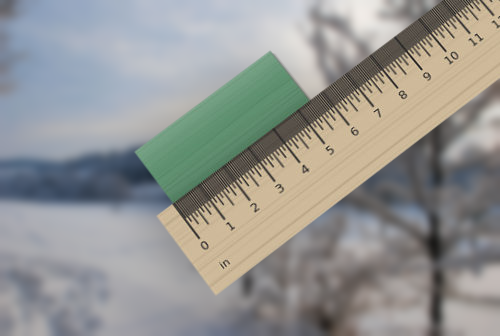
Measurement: 5.5 in
